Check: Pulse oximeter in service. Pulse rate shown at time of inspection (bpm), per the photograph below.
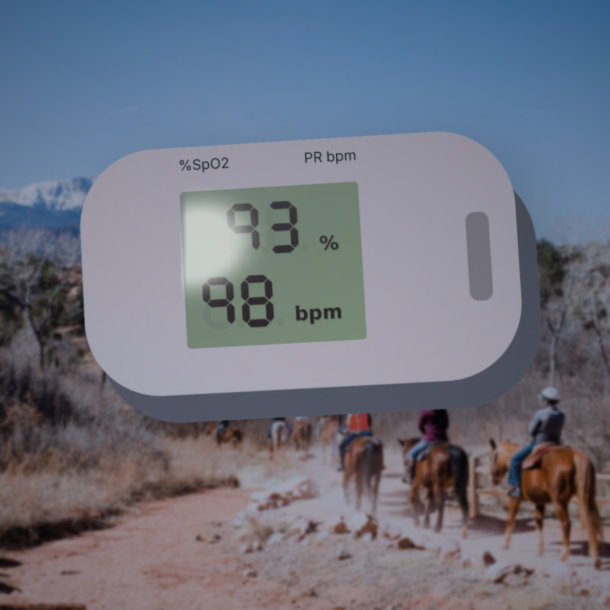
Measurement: 98 bpm
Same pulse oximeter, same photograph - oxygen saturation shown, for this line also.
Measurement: 93 %
